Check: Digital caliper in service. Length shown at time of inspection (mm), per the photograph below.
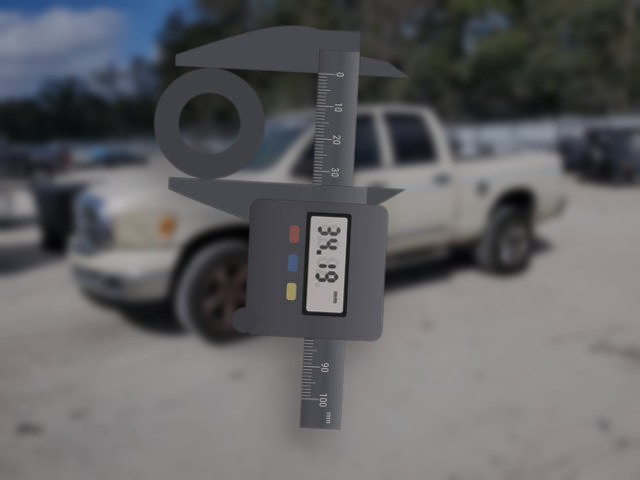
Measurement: 34.19 mm
